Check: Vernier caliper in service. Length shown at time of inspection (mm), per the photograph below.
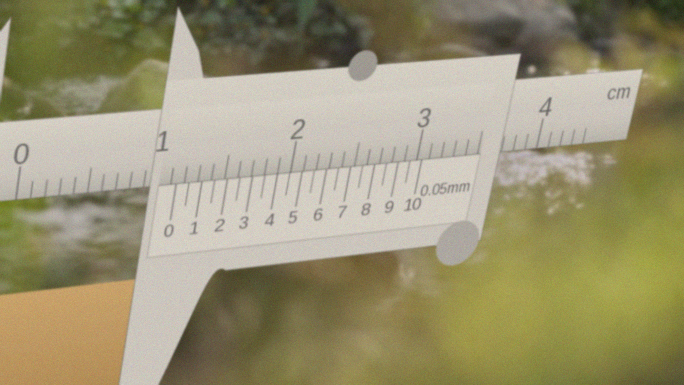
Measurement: 11.4 mm
